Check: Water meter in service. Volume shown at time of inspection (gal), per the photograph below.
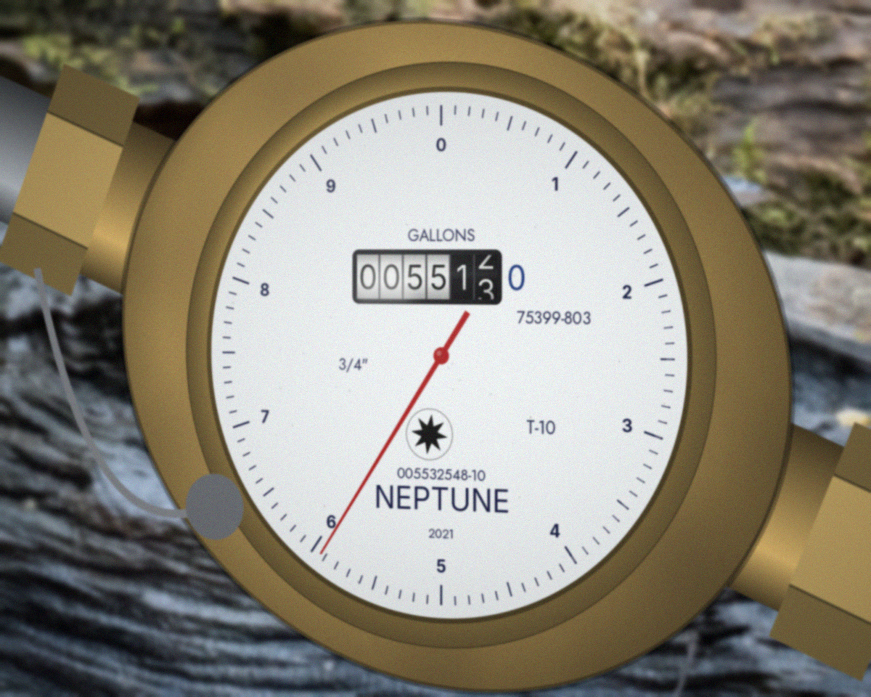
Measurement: 55125.9 gal
